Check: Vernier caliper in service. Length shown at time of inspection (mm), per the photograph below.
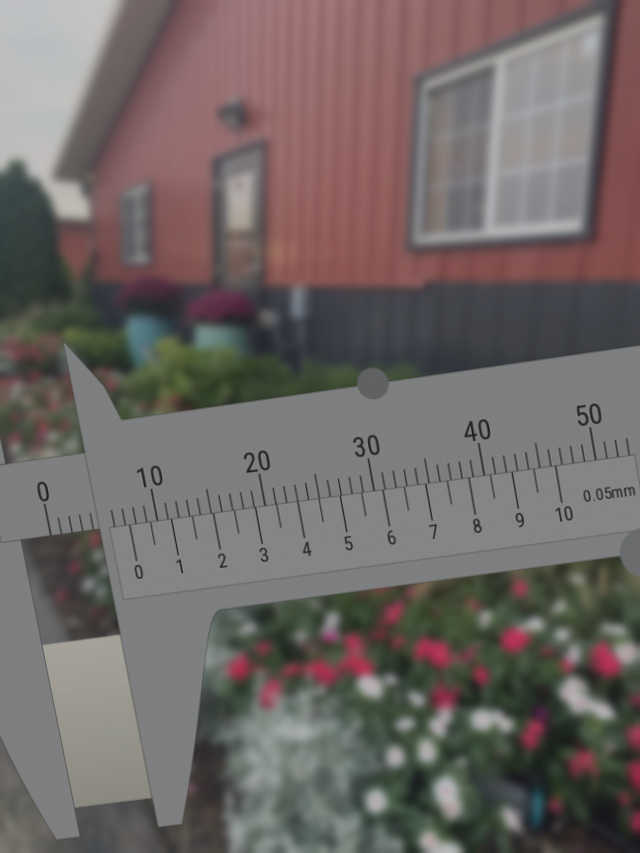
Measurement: 7.4 mm
